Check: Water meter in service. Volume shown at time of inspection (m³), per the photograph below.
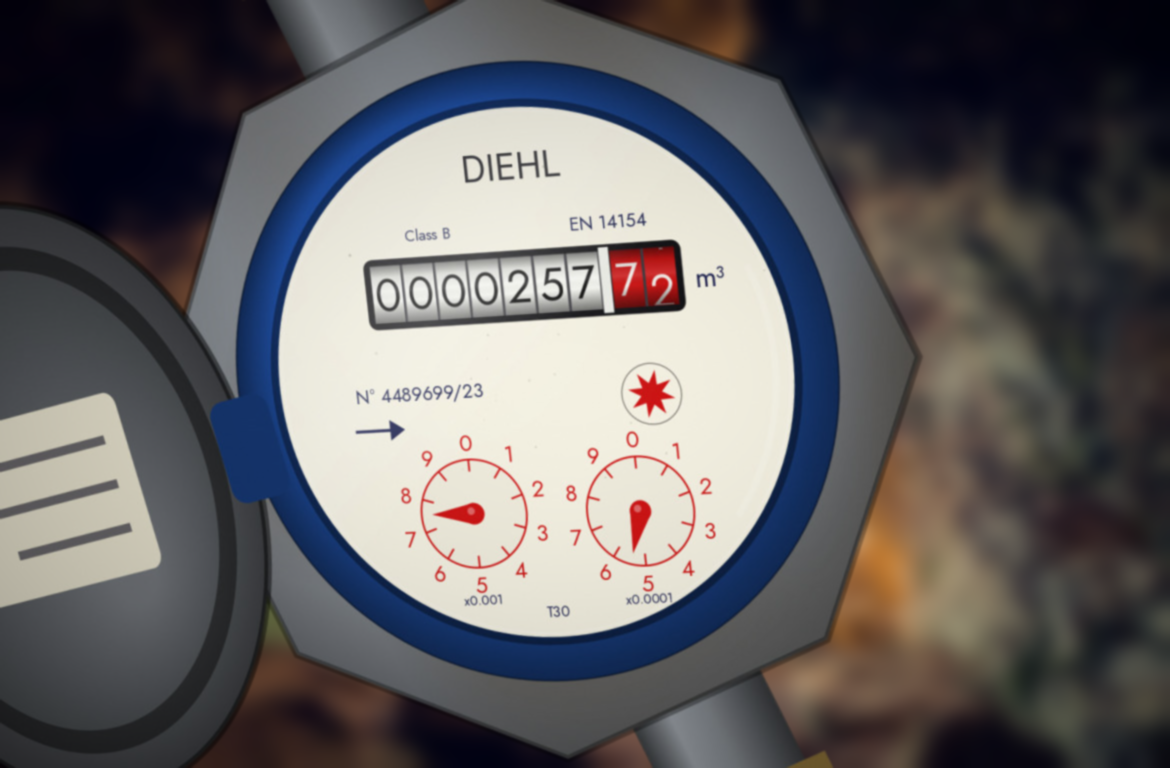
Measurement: 257.7175 m³
